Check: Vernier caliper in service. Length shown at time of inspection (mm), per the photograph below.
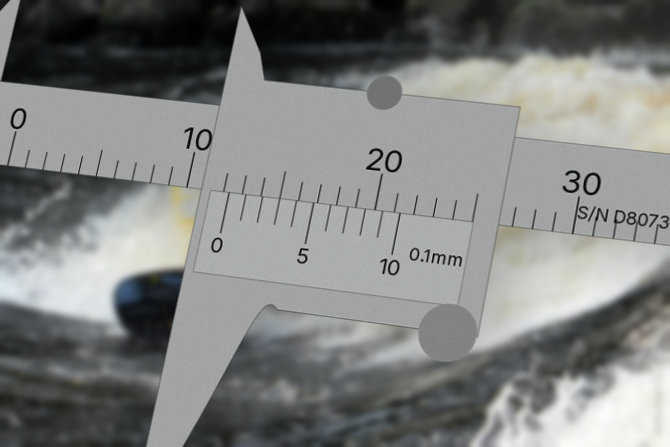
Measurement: 12.3 mm
